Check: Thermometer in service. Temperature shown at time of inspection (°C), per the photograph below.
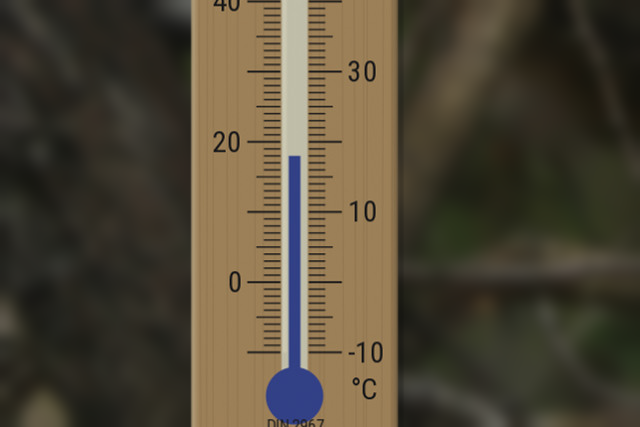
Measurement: 18 °C
